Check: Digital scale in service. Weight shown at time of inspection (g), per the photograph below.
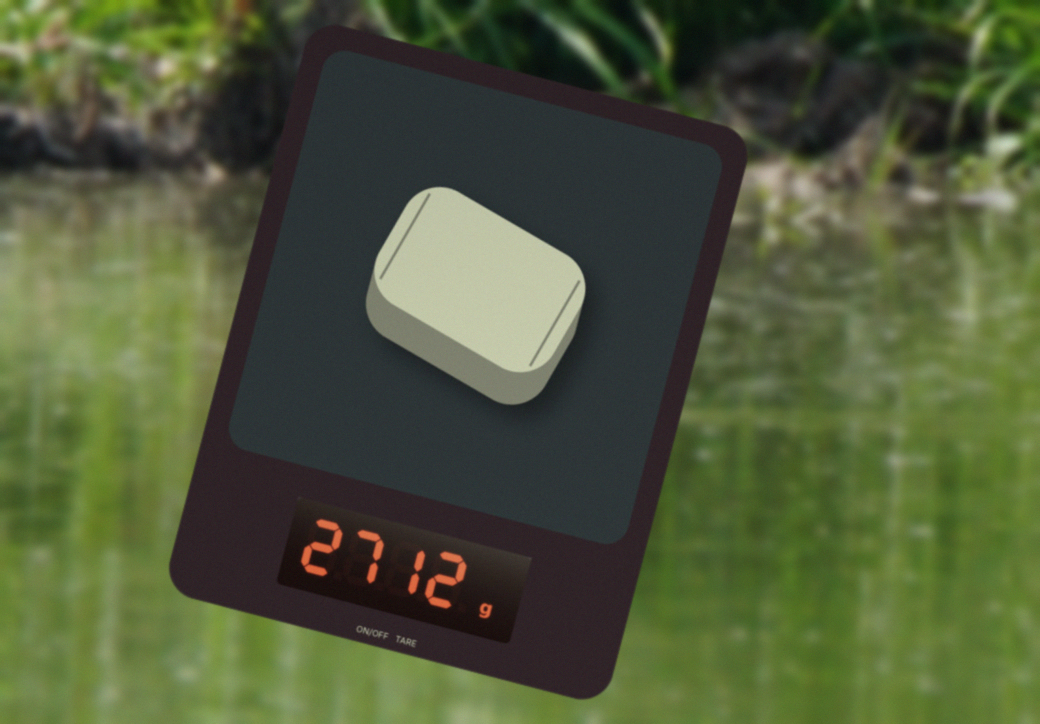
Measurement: 2712 g
